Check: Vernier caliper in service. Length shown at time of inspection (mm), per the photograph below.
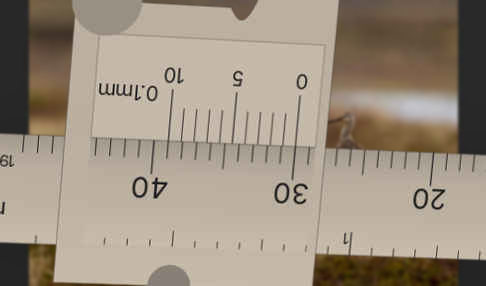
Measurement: 30.0 mm
